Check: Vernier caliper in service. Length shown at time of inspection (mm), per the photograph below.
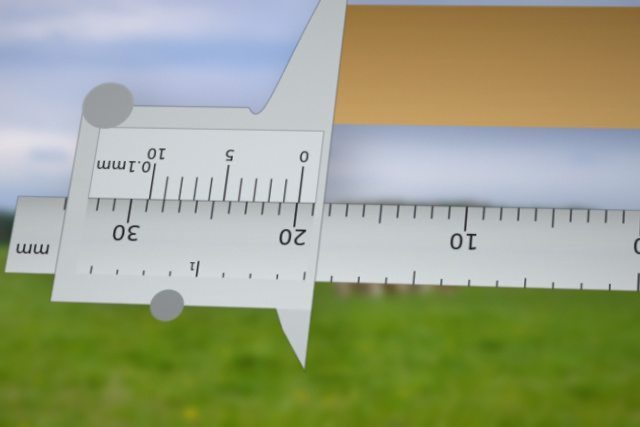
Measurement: 19.9 mm
